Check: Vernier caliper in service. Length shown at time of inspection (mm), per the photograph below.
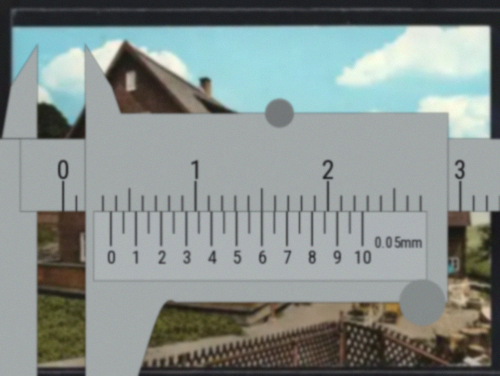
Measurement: 3.6 mm
